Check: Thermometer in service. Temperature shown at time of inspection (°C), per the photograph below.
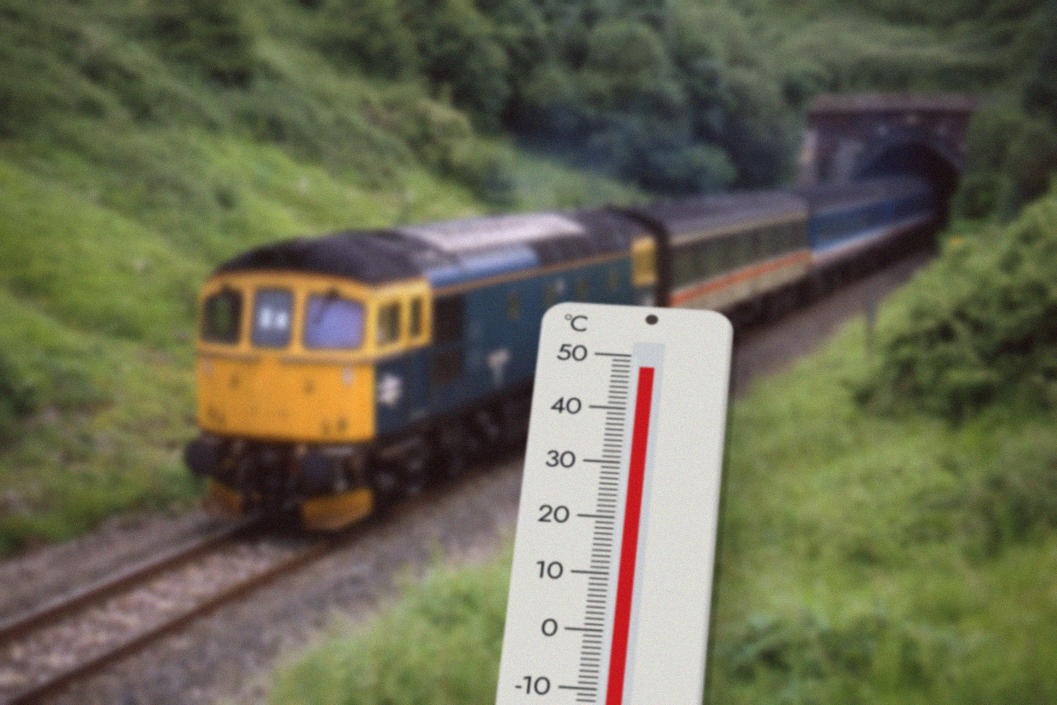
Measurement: 48 °C
